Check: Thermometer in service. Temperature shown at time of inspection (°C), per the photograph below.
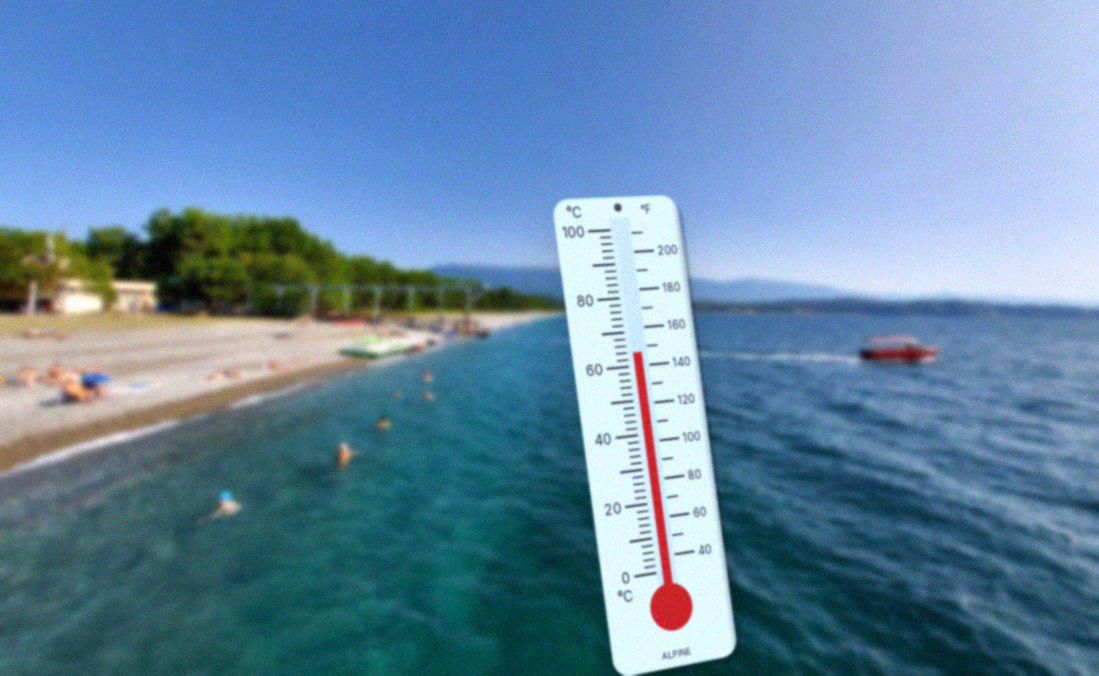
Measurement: 64 °C
